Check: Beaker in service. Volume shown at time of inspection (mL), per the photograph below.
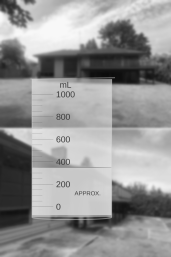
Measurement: 350 mL
